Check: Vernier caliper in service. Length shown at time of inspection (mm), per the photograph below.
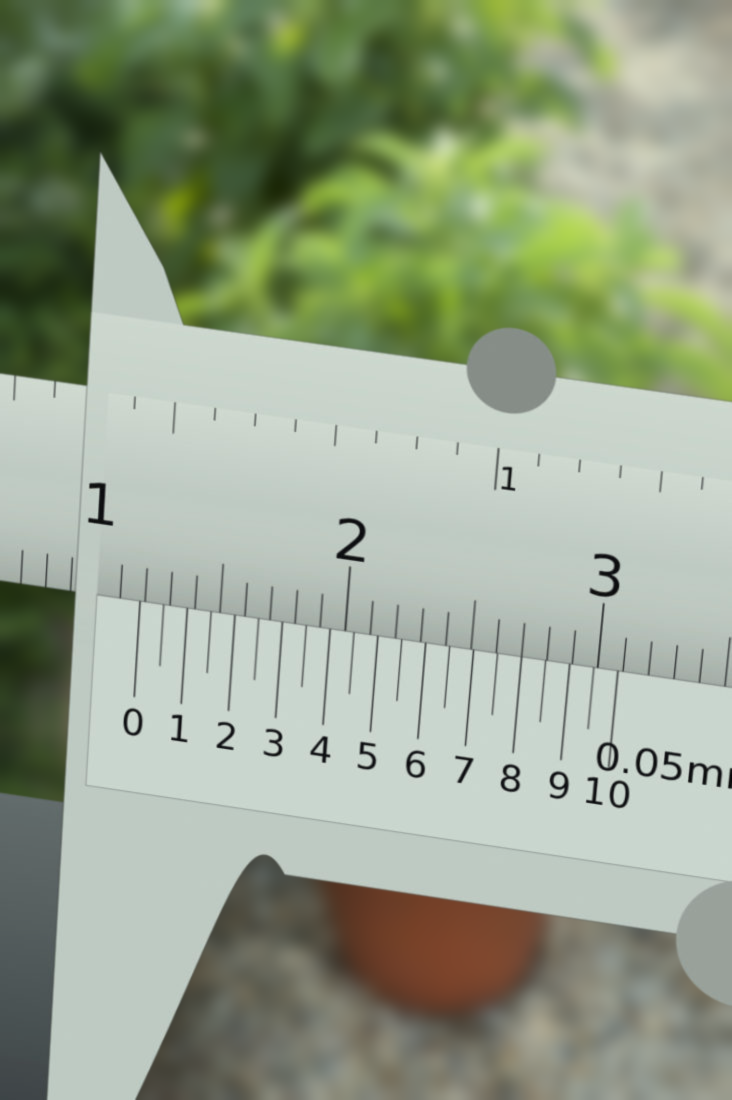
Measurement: 11.8 mm
